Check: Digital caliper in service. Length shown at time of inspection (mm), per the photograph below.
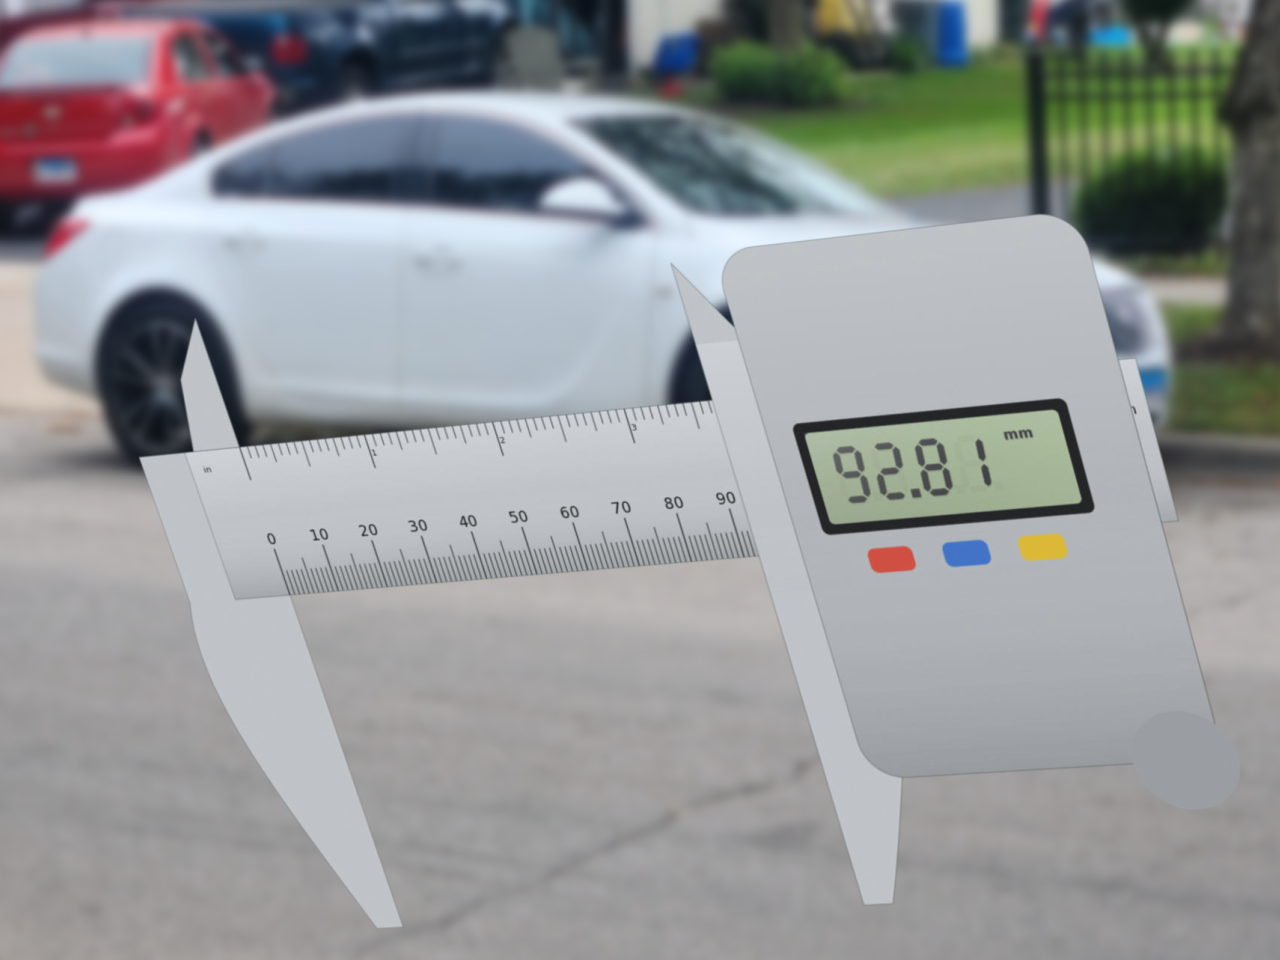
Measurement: 92.81 mm
